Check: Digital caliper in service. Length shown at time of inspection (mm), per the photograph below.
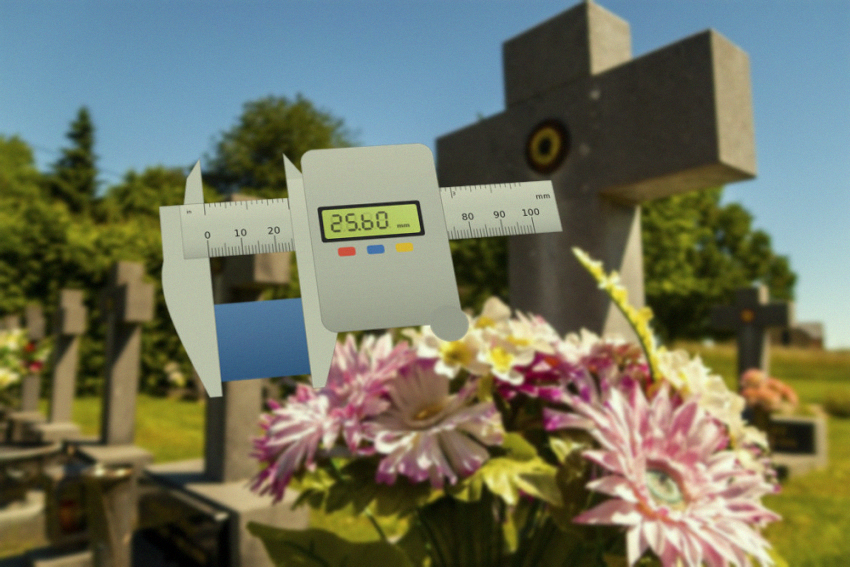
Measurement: 25.60 mm
